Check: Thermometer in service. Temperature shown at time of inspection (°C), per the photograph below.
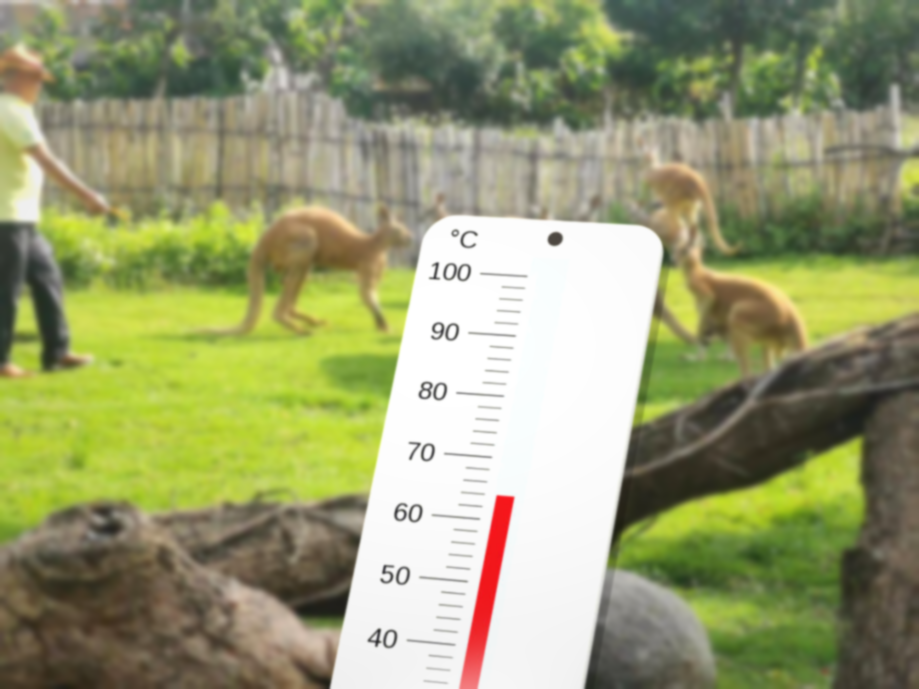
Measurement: 64 °C
